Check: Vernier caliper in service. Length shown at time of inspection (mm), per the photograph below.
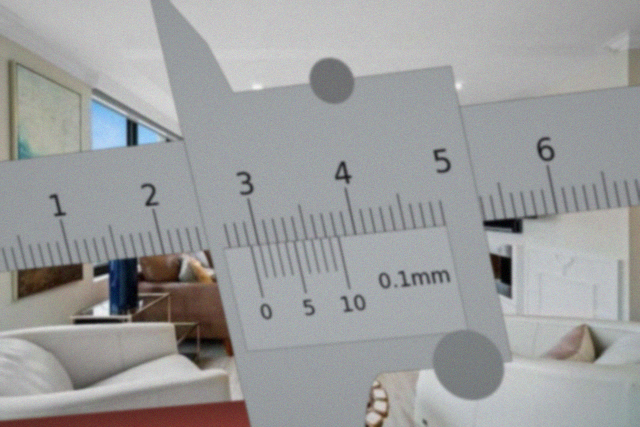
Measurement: 29.2 mm
